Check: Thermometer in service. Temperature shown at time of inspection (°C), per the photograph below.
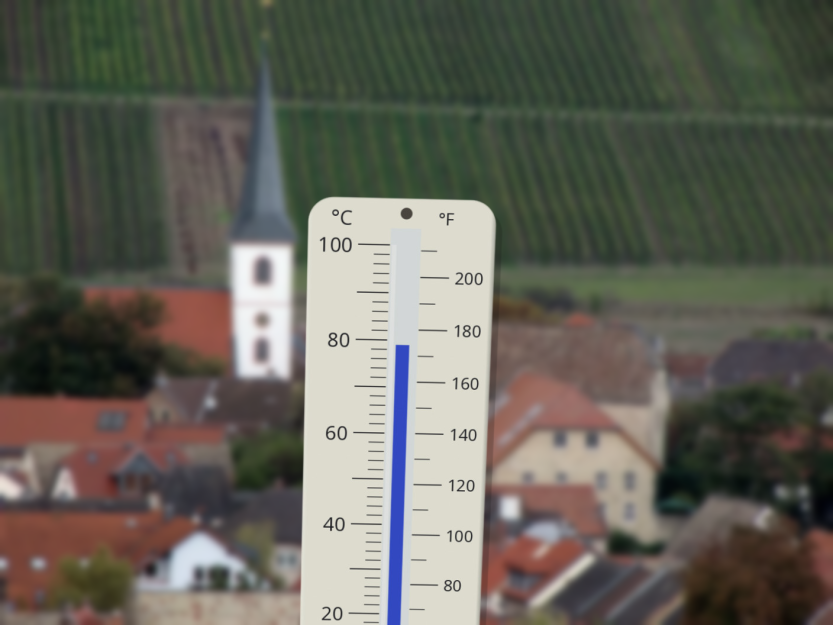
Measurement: 79 °C
